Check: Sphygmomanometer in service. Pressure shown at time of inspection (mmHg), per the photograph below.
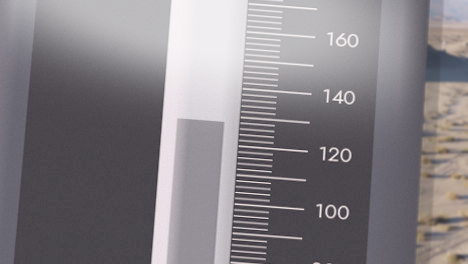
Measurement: 128 mmHg
